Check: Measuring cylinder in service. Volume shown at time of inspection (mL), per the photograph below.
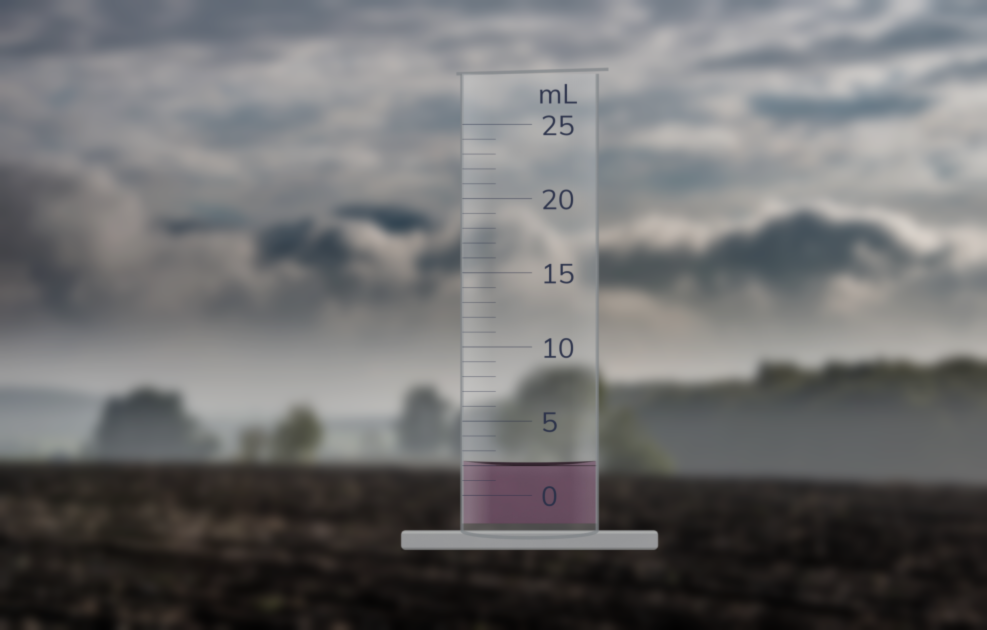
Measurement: 2 mL
